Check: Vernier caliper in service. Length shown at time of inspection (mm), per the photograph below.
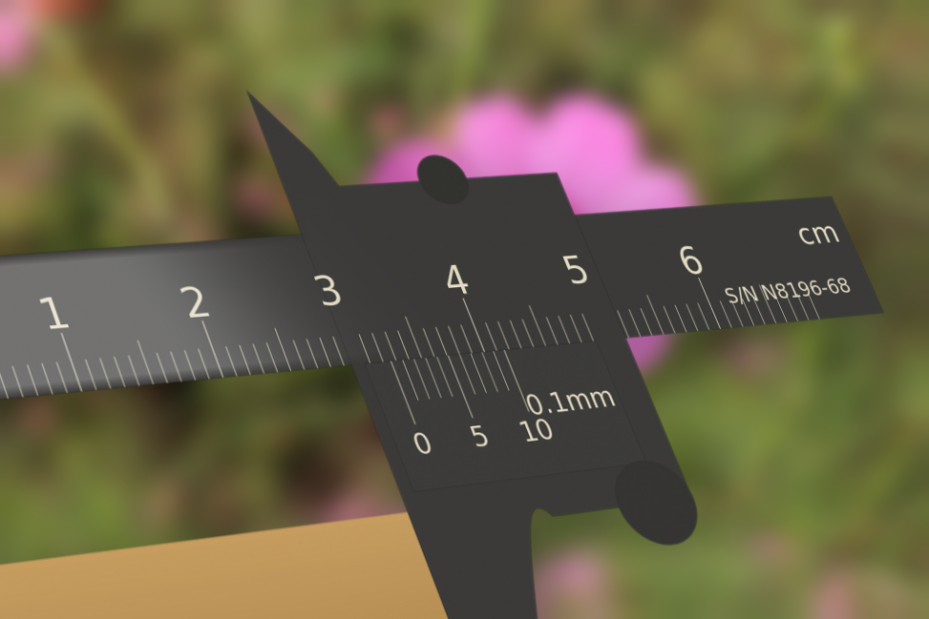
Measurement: 32.6 mm
